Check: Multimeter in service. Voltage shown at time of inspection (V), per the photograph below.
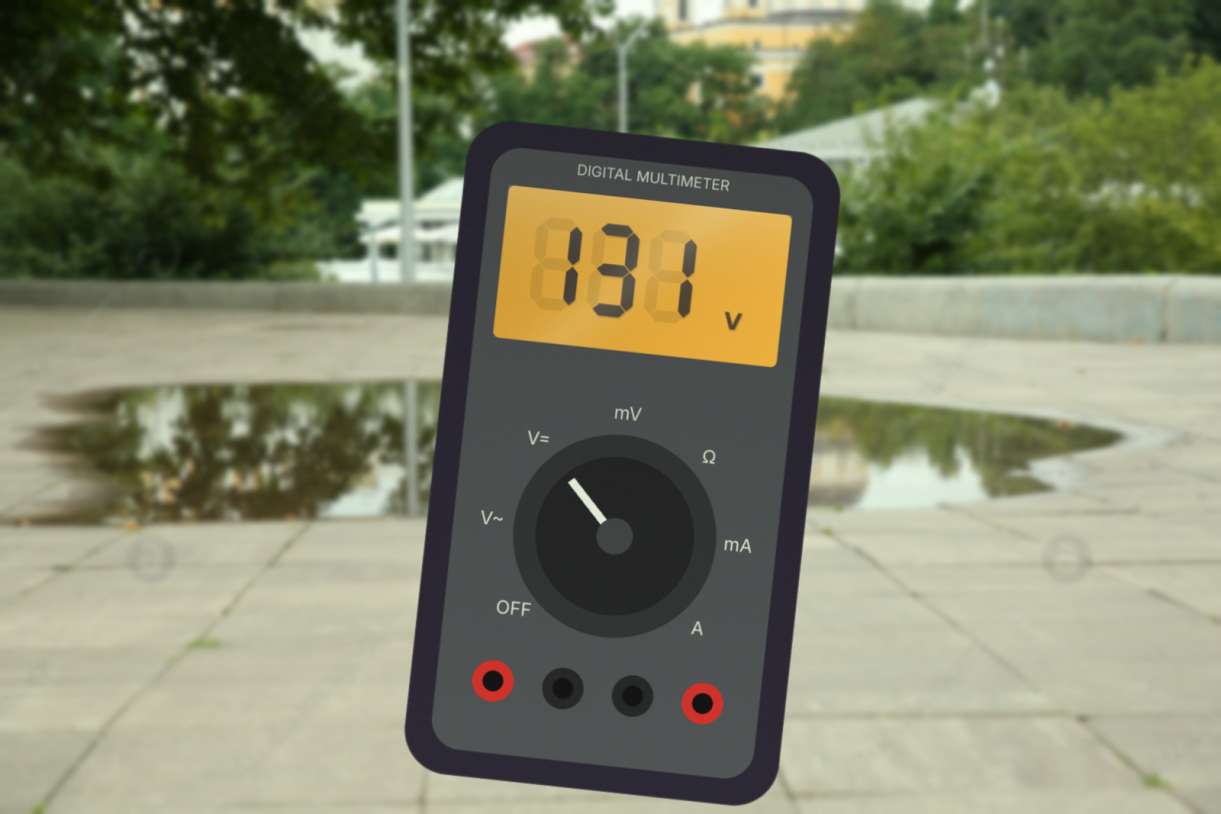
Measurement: 131 V
